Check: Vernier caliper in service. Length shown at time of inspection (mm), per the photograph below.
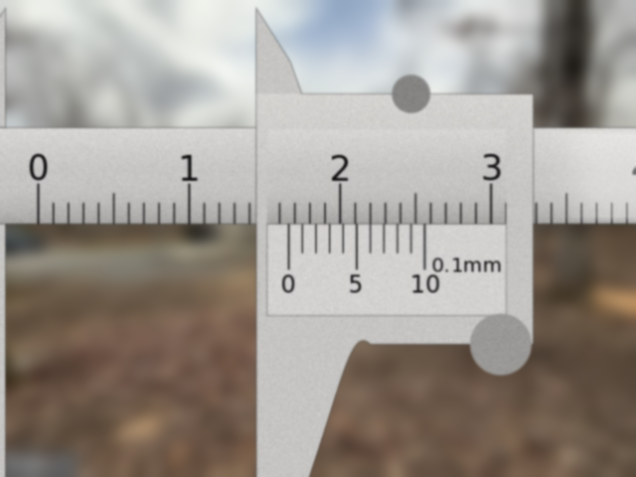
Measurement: 16.6 mm
